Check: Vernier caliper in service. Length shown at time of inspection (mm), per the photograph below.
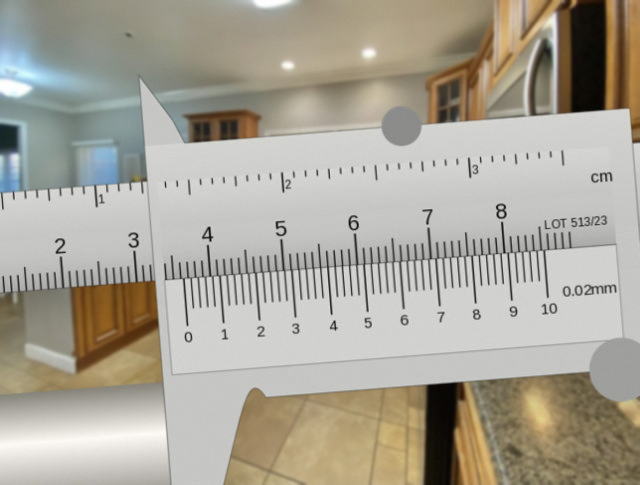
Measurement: 36.4 mm
